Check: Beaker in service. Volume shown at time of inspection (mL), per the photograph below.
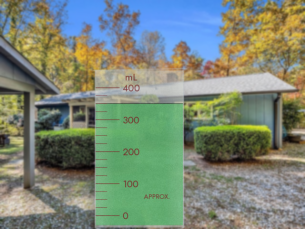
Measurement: 350 mL
